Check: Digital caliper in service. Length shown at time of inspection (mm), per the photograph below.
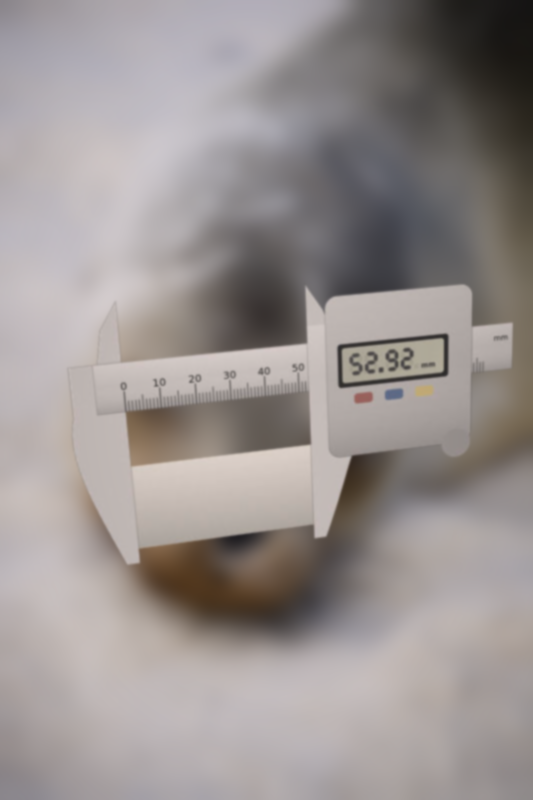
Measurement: 52.92 mm
